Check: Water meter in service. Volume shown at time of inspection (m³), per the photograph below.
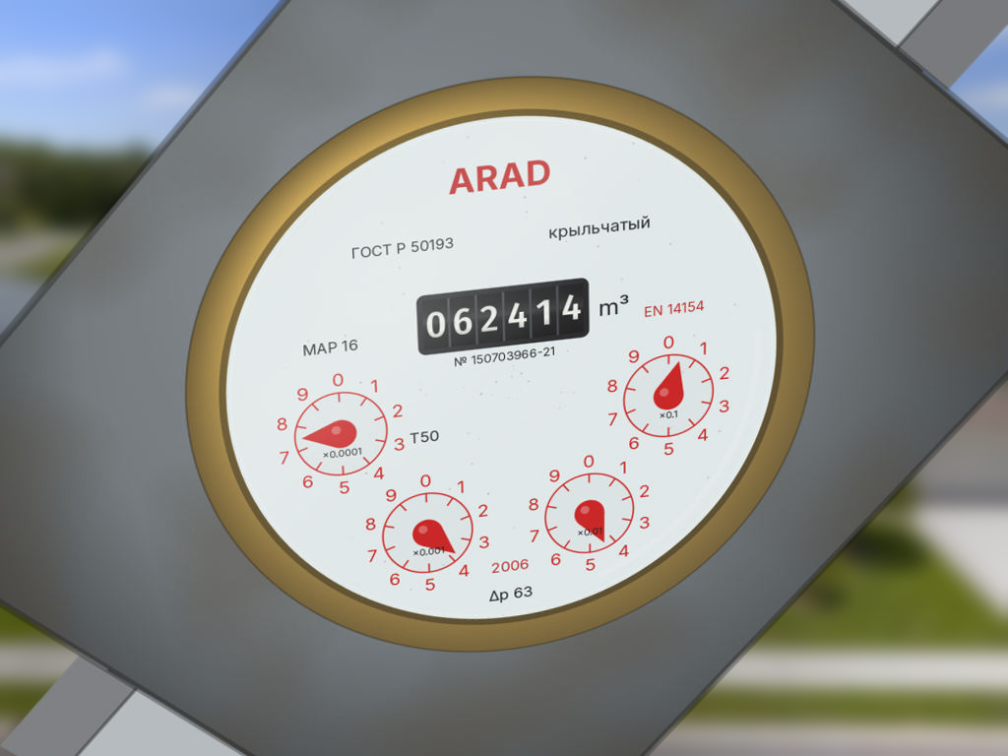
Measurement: 62414.0437 m³
